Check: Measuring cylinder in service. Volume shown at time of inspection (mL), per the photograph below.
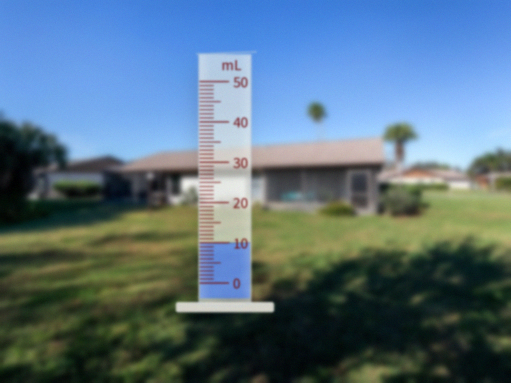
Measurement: 10 mL
